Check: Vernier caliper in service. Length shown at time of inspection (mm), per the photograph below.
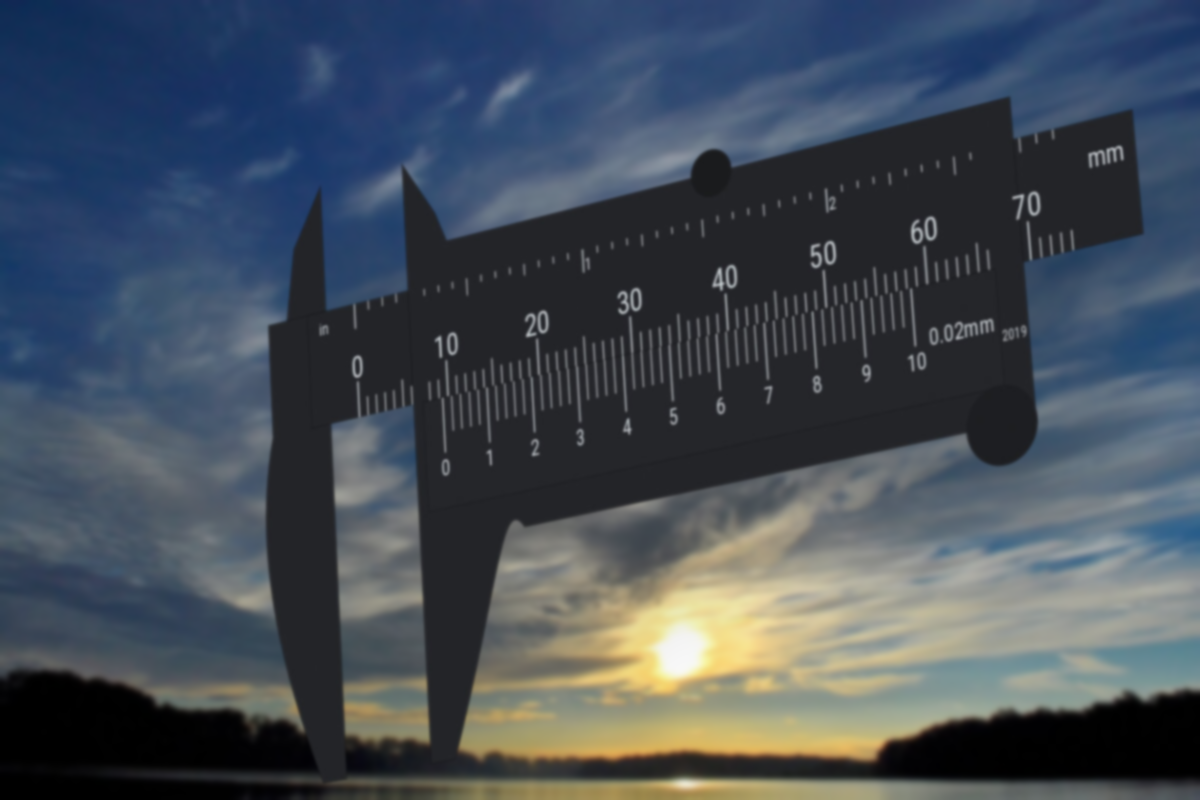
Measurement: 9.4 mm
